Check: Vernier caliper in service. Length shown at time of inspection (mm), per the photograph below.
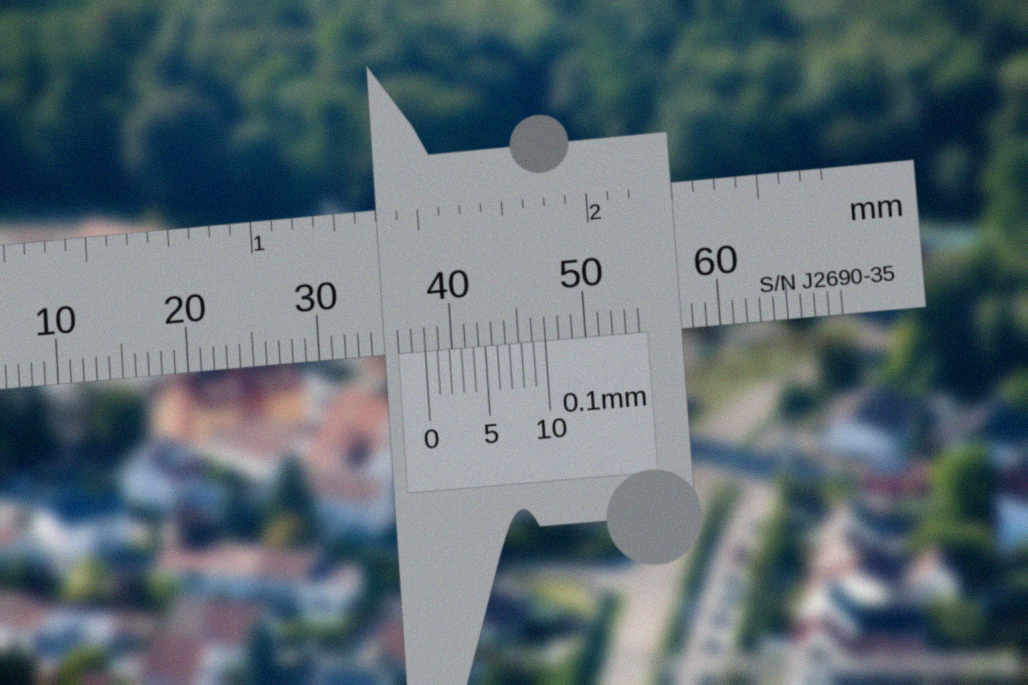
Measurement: 38.0 mm
